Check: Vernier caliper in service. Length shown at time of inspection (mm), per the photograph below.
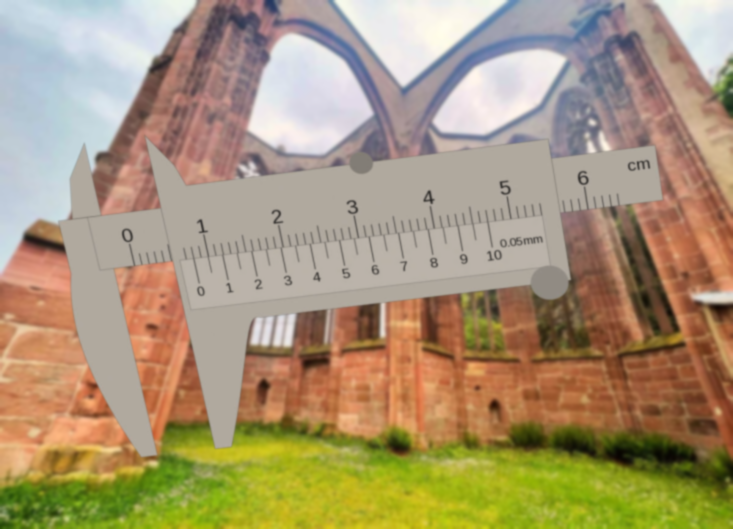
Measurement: 8.0 mm
